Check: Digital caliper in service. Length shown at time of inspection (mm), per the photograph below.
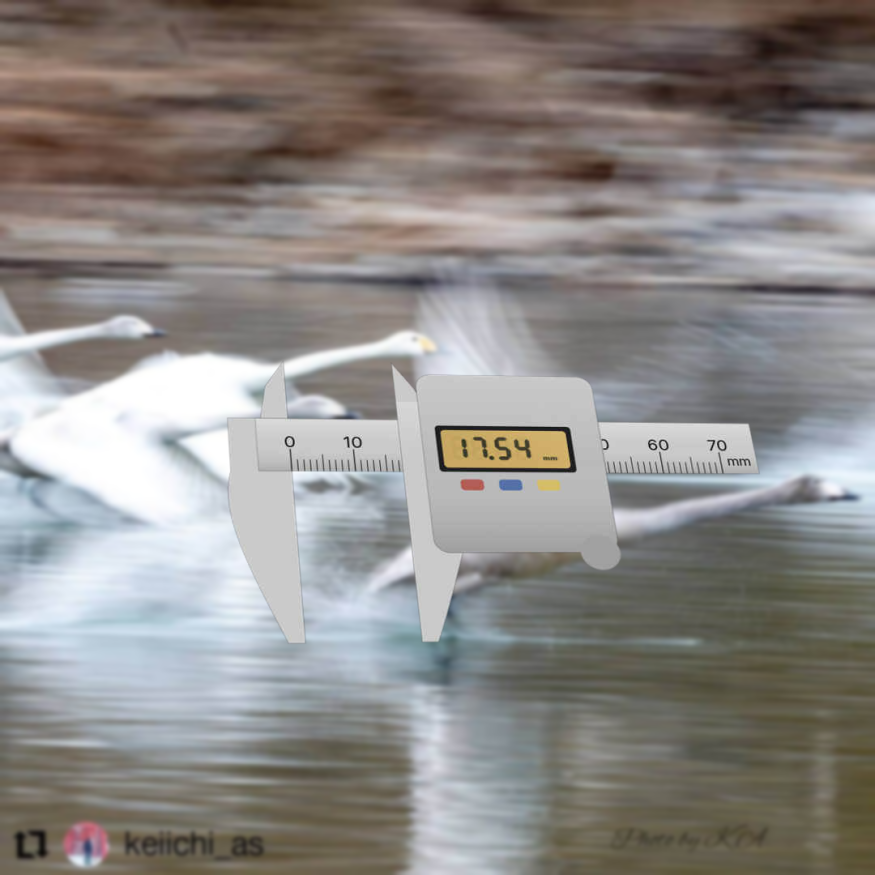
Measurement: 17.54 mm
